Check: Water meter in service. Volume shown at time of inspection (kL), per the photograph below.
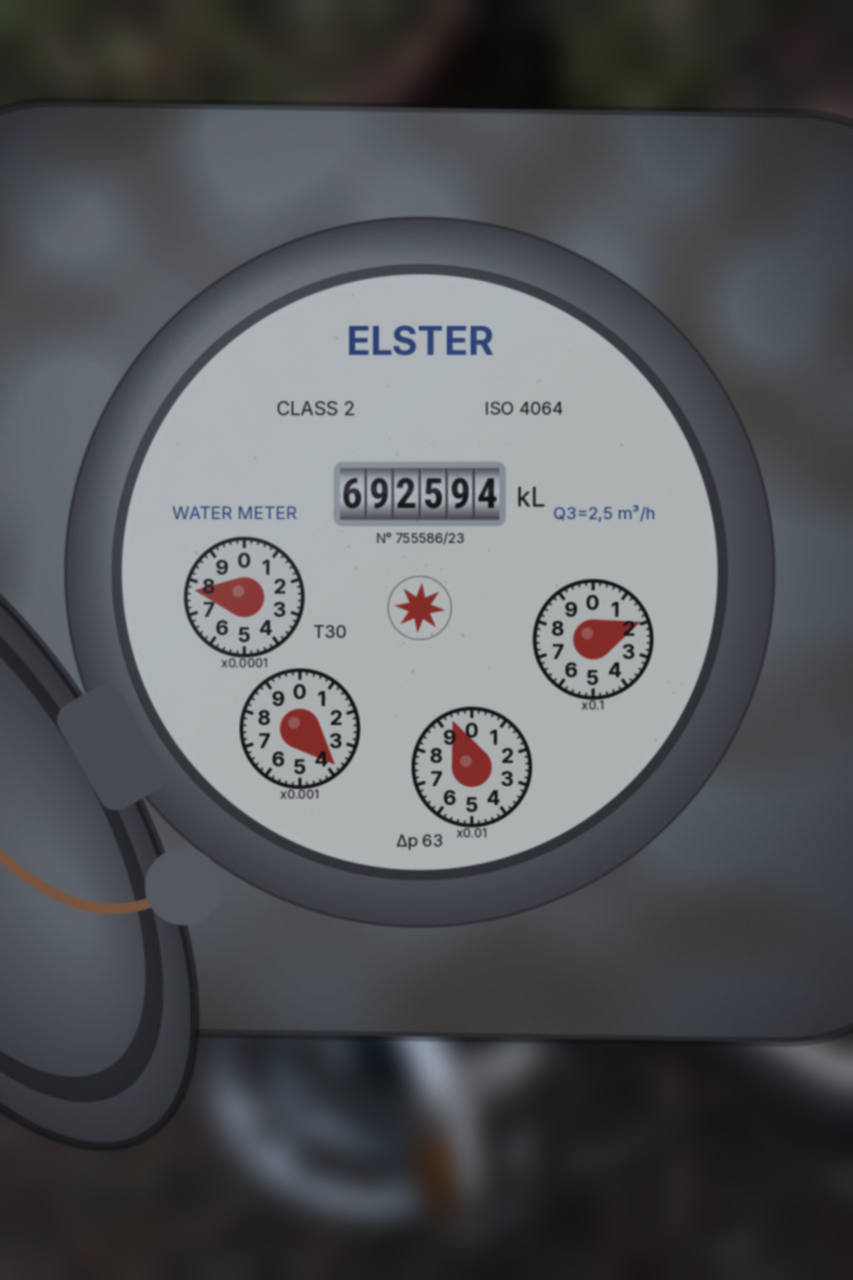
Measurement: 692594.1937 kL
